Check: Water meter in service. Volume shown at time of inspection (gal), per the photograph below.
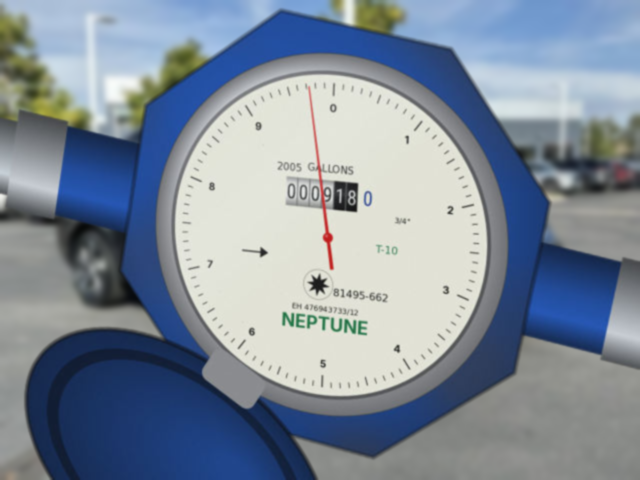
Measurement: 9179.7 gal
